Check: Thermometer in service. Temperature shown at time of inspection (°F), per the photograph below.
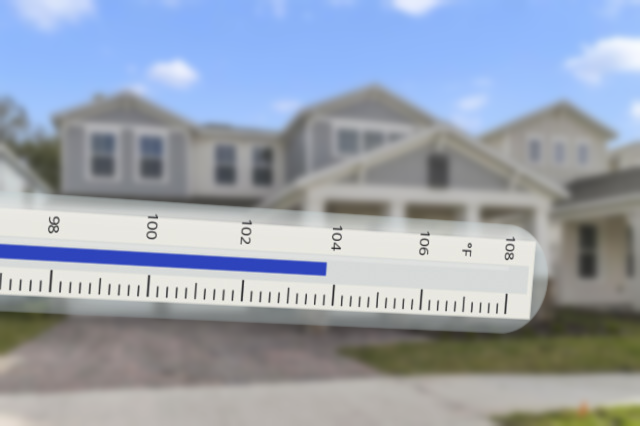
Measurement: 103.8 °F
